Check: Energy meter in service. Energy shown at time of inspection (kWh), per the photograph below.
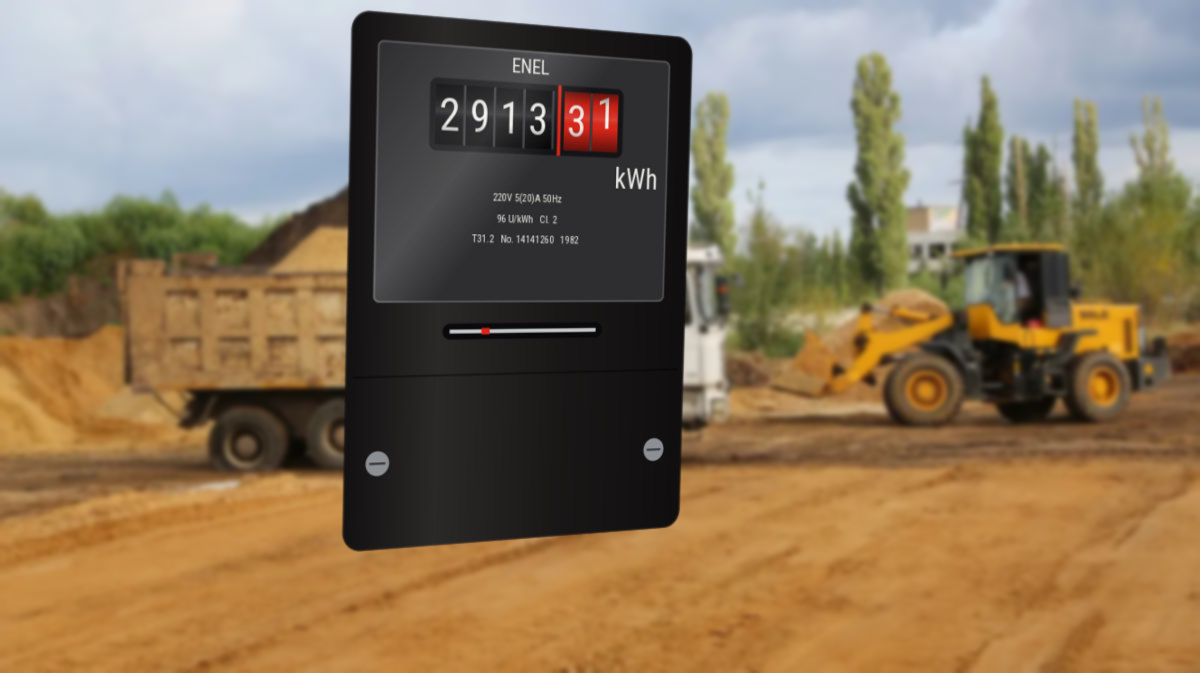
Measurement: 2913.31 kWh
